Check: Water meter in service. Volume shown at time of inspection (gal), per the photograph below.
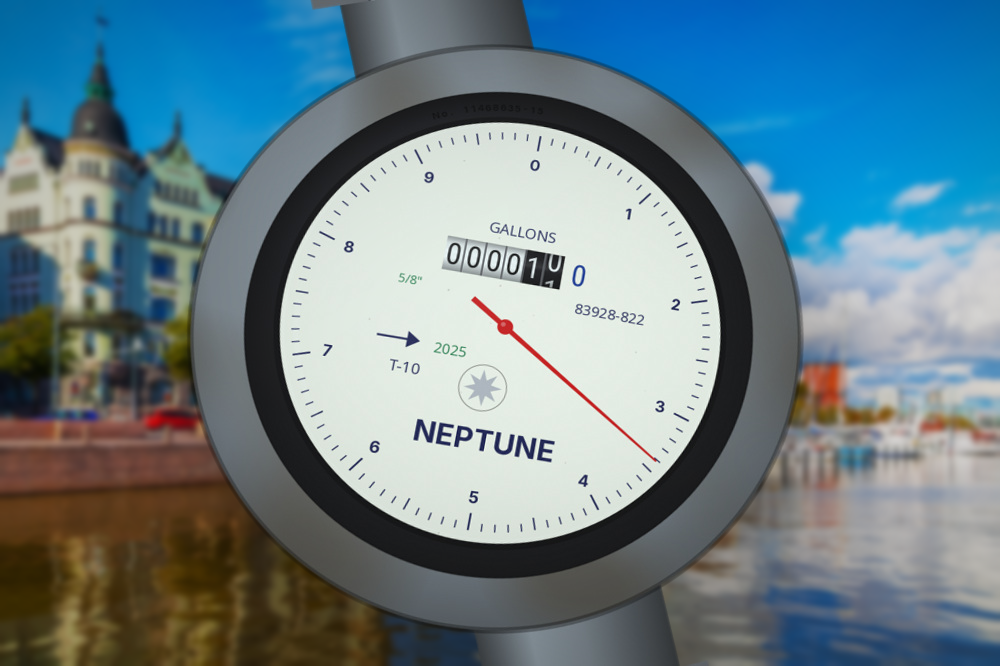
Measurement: 103.4 gal
